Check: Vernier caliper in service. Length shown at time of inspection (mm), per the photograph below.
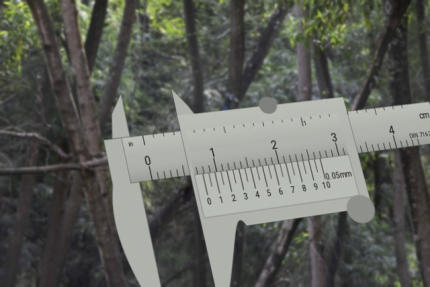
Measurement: 7.8 mm
